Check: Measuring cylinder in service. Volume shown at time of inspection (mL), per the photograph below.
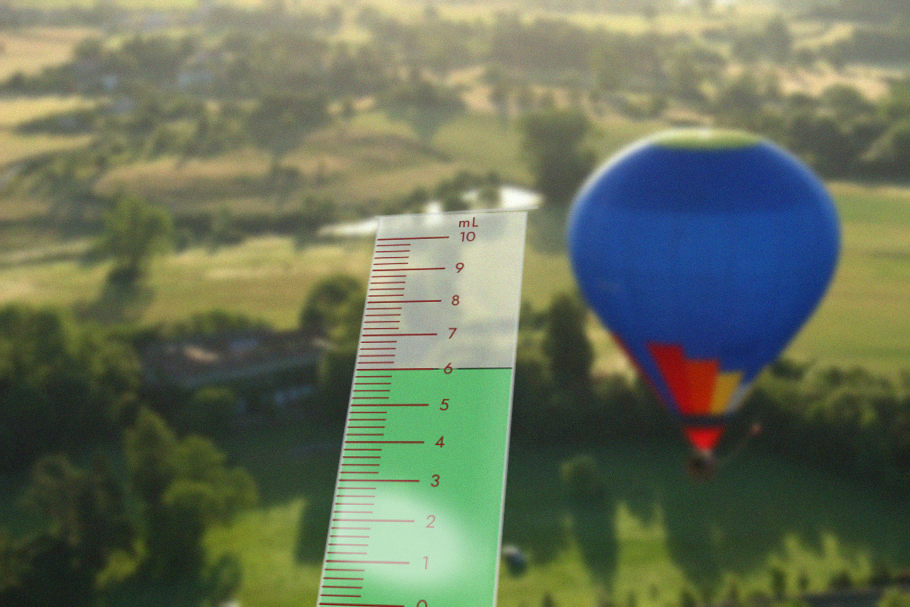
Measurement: 6 mL
